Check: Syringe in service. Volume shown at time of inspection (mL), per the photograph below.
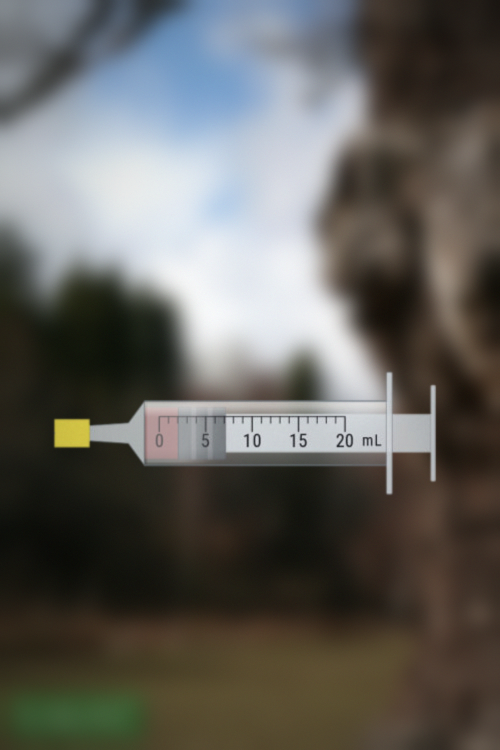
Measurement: 2 mL
